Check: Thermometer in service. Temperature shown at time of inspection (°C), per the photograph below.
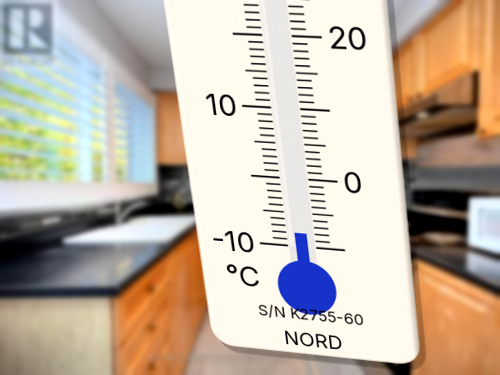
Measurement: -8 °C
